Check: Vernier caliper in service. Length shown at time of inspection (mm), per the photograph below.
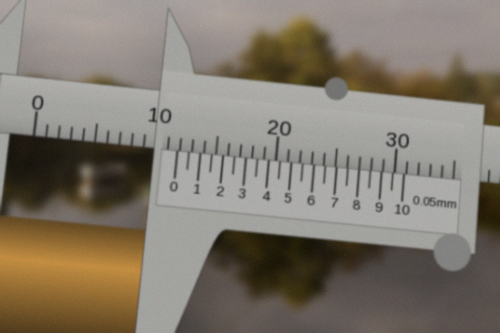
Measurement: 11.8 mm
